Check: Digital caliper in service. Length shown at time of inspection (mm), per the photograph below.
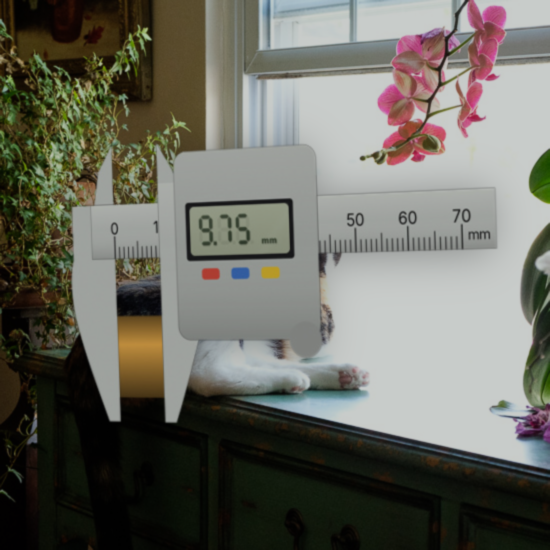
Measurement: 9.75 mm
